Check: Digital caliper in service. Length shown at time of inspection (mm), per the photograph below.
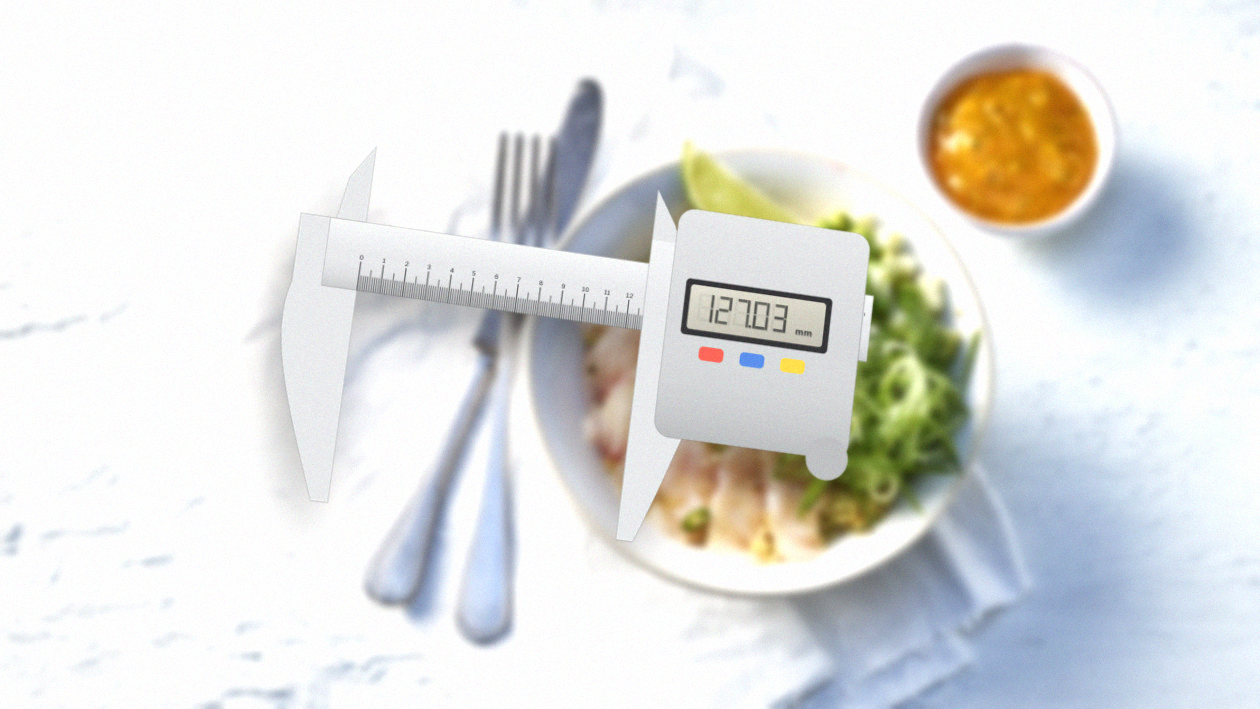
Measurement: 127.03 mm
